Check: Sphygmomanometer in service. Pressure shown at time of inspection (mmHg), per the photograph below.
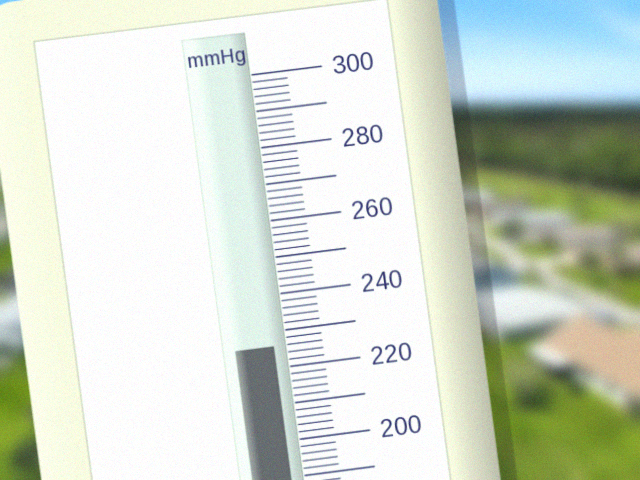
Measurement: 226 mmHg
